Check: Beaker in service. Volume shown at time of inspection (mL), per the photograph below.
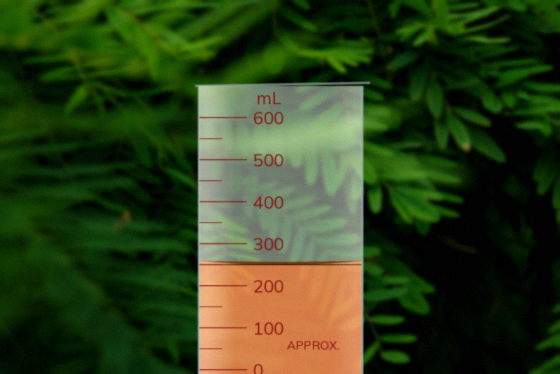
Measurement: 250 mL
